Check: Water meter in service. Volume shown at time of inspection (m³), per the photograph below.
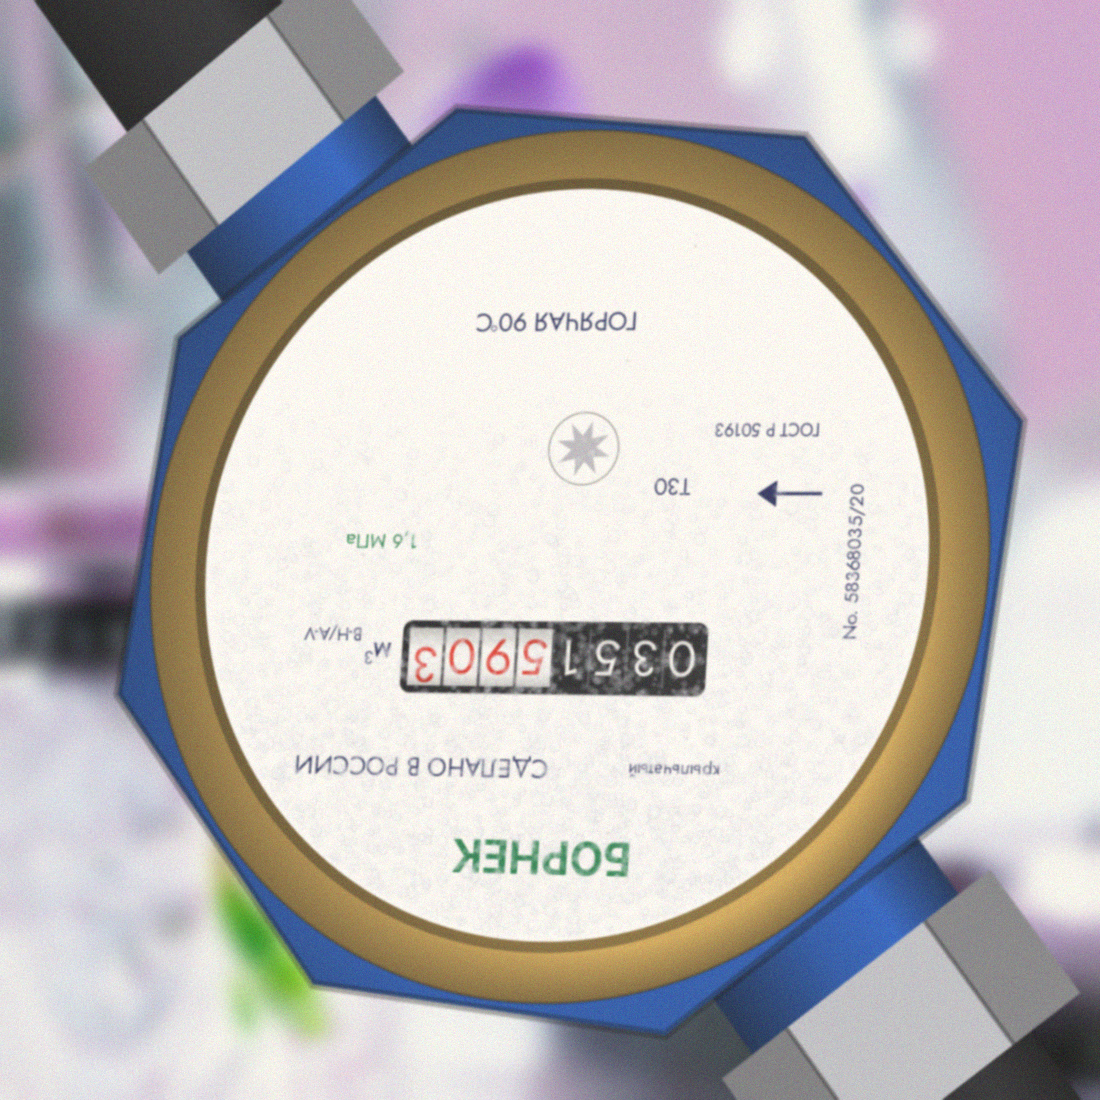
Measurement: 351.5903 m³
